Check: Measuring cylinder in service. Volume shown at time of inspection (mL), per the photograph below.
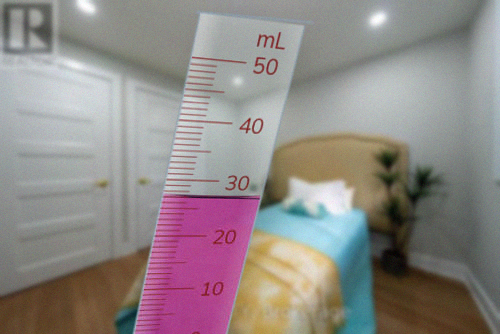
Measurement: 27 mL
